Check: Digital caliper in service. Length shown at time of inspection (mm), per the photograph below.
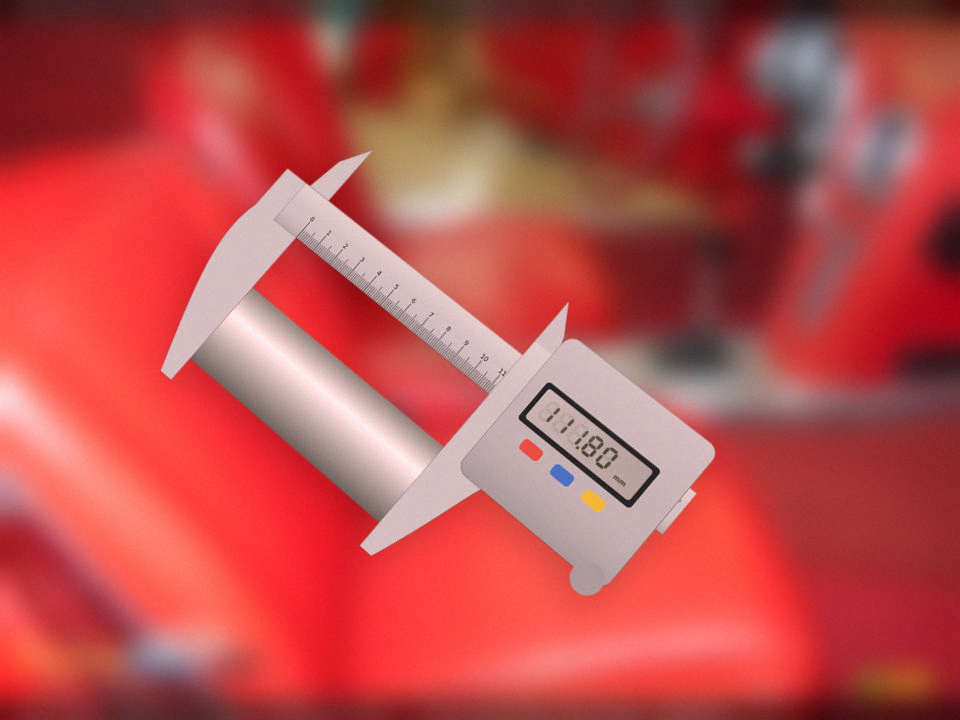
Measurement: 111.80 mm
